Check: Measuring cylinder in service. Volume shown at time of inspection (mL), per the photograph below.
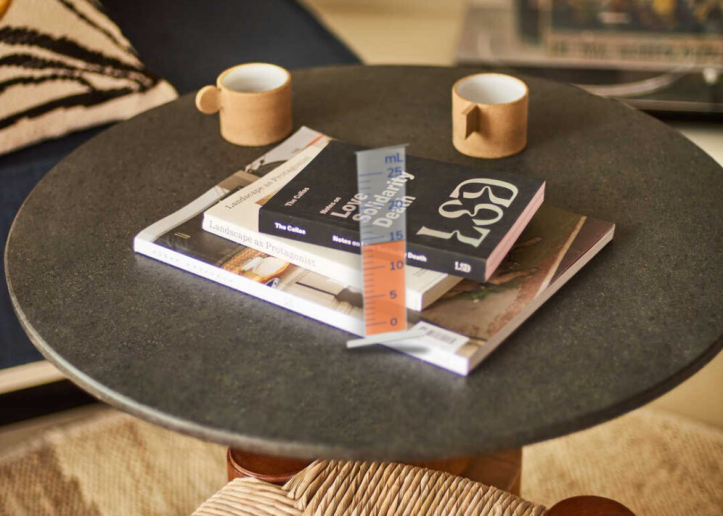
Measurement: 14 mL
